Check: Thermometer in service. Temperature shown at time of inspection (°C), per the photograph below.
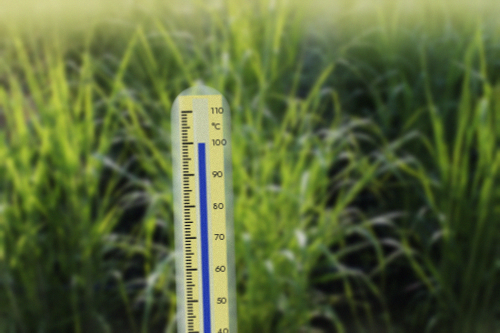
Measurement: 100 °C
